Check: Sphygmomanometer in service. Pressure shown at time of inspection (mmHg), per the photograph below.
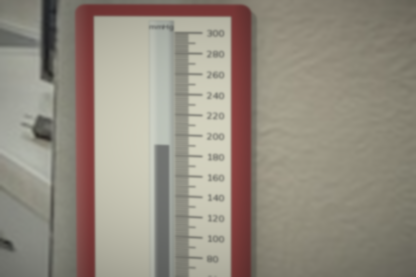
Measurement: 190 mmHg
